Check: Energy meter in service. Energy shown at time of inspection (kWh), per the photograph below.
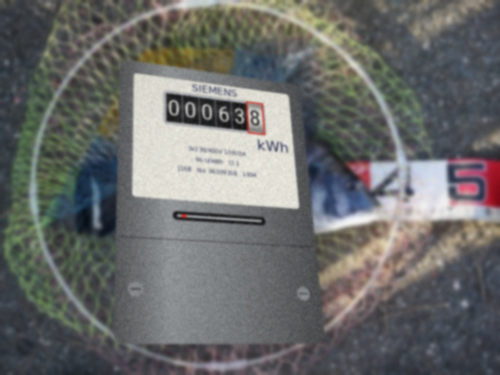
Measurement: 63.8 kWh
